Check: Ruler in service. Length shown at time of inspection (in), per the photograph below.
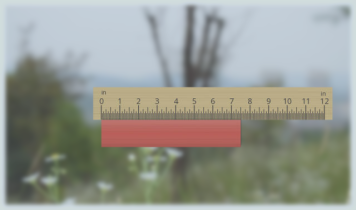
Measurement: 7.5 in
